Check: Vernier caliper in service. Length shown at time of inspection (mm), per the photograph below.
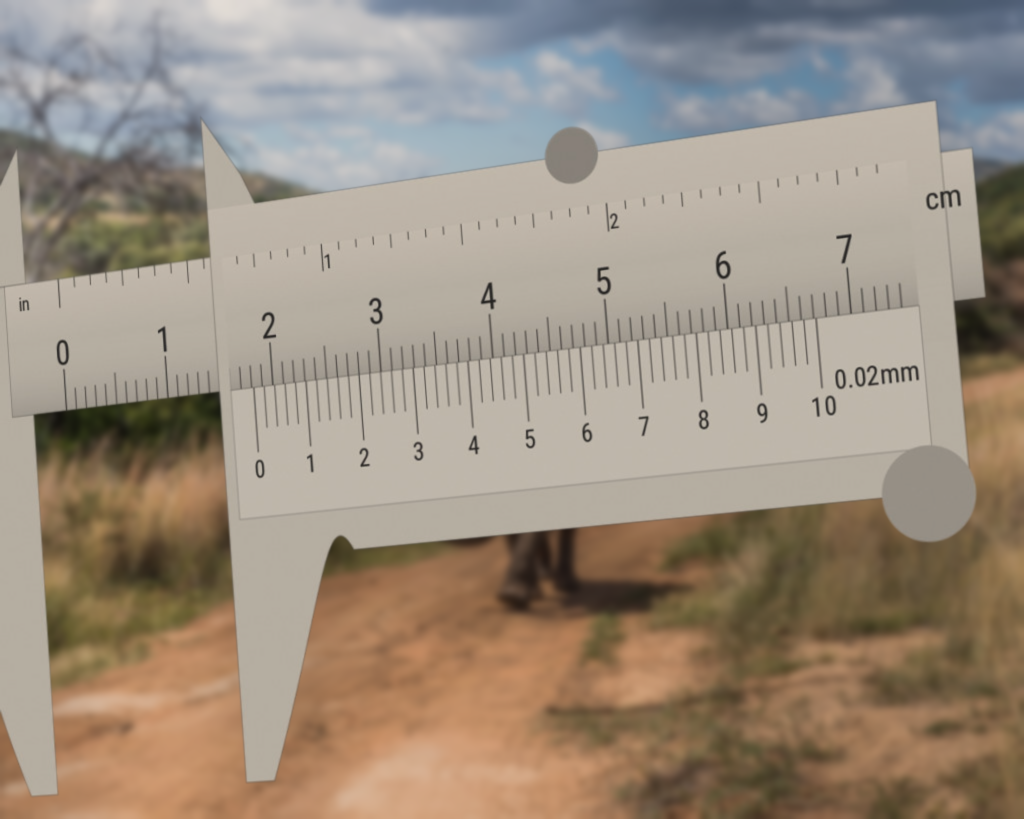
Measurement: 18.2 mm
